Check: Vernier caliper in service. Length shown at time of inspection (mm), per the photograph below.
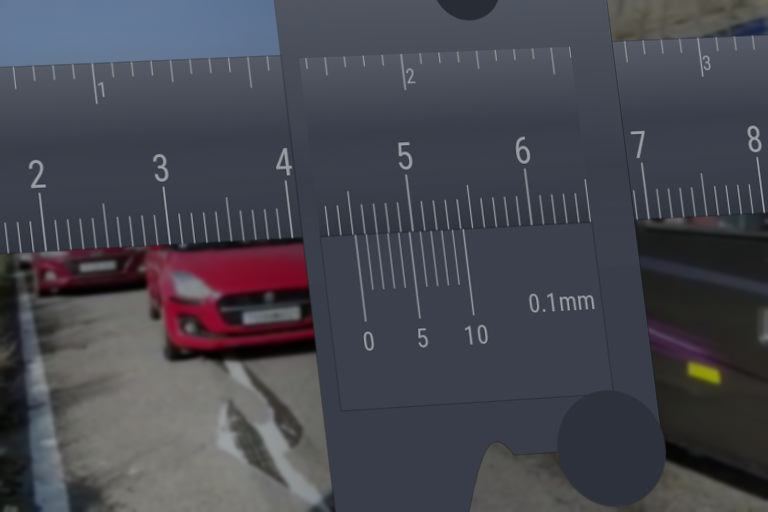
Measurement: 45.2 mm
